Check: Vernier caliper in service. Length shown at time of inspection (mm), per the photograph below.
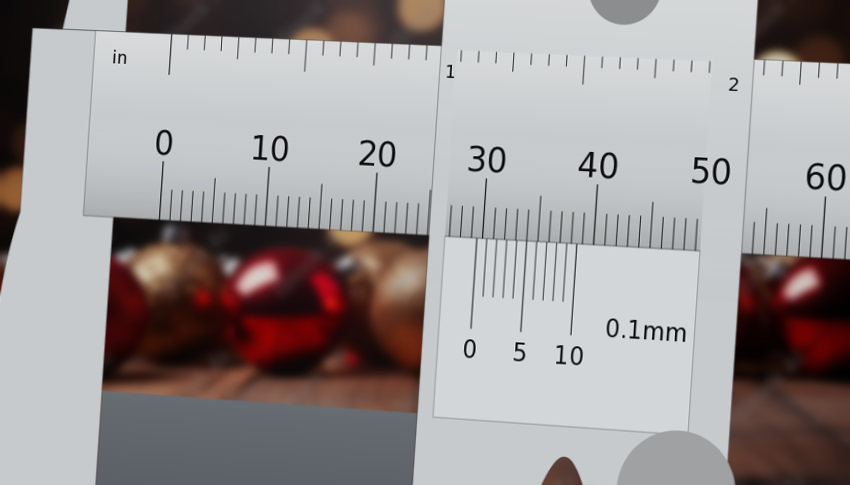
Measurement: 29.5 mm
